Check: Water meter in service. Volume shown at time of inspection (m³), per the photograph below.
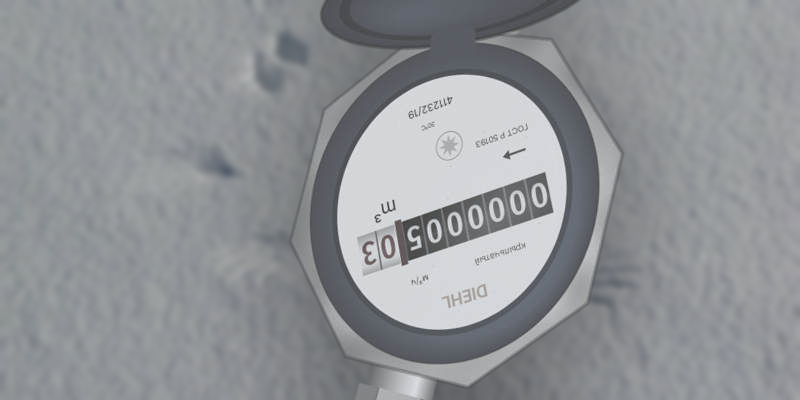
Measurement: 5.03 m³
